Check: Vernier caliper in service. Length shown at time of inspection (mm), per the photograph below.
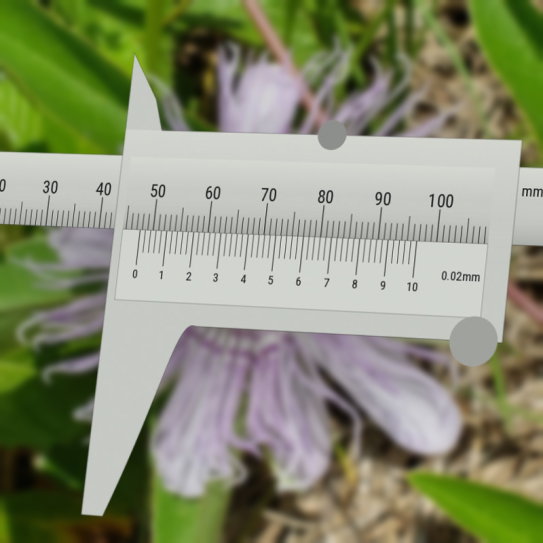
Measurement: 47.6 mm
